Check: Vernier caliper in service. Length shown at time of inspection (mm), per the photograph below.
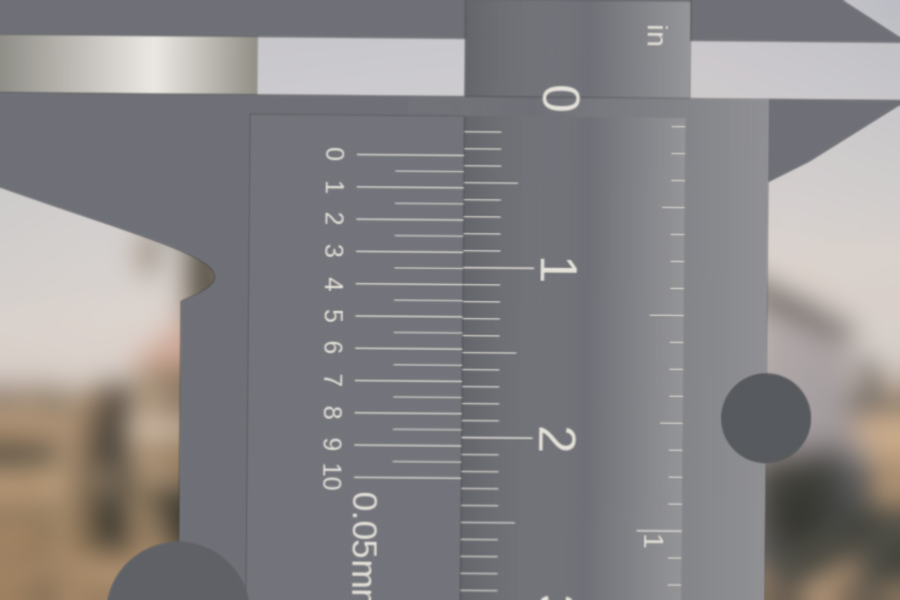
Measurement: 3.4 mm
